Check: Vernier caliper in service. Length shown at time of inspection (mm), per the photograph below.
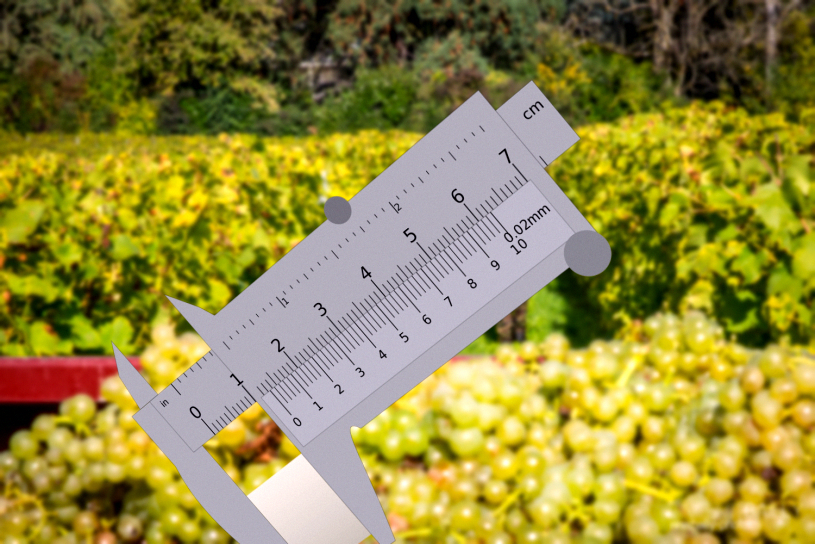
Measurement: 13.4 mm
